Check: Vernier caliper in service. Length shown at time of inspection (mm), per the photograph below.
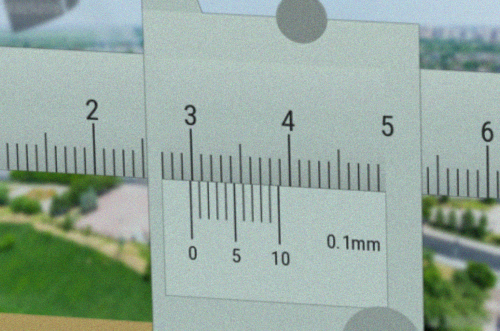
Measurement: 29.8 mm
